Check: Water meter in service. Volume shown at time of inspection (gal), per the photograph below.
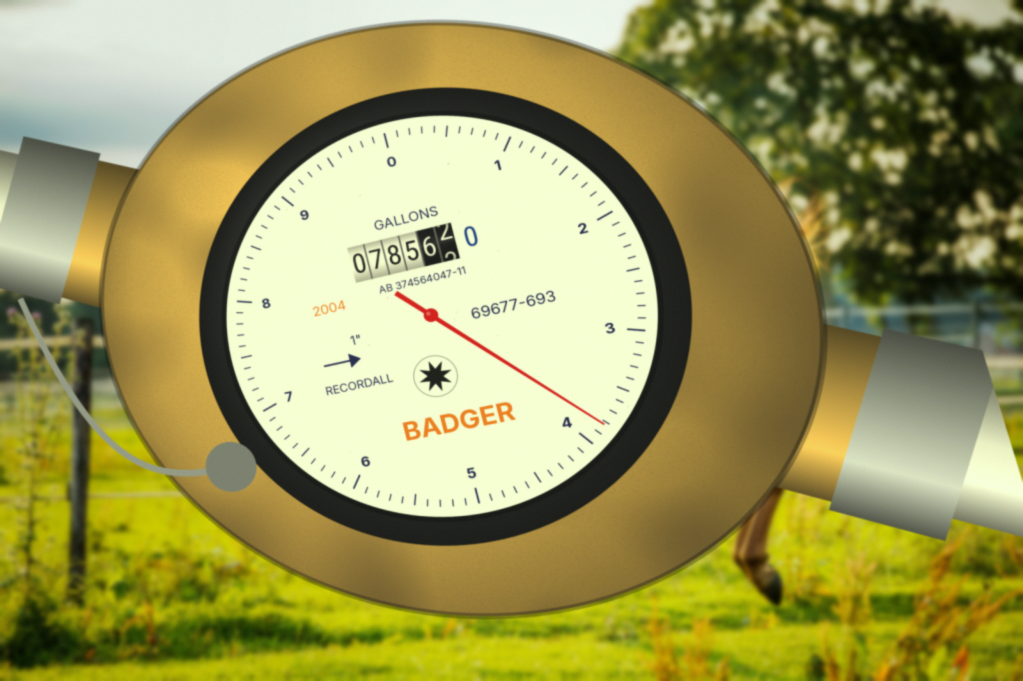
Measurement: 785623.8 gal
